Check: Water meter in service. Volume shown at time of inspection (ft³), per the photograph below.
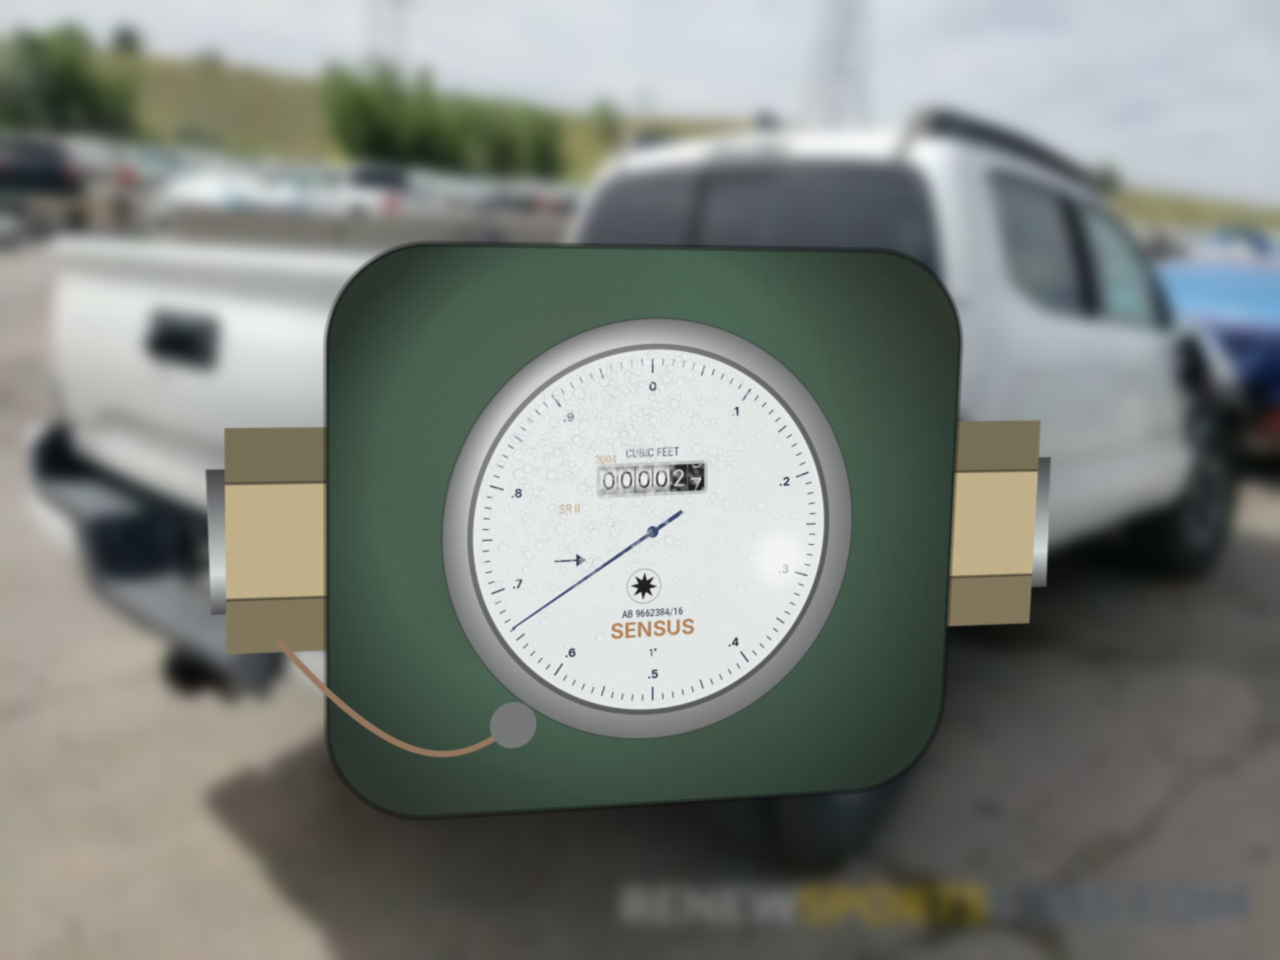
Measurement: 26.66 ft³
